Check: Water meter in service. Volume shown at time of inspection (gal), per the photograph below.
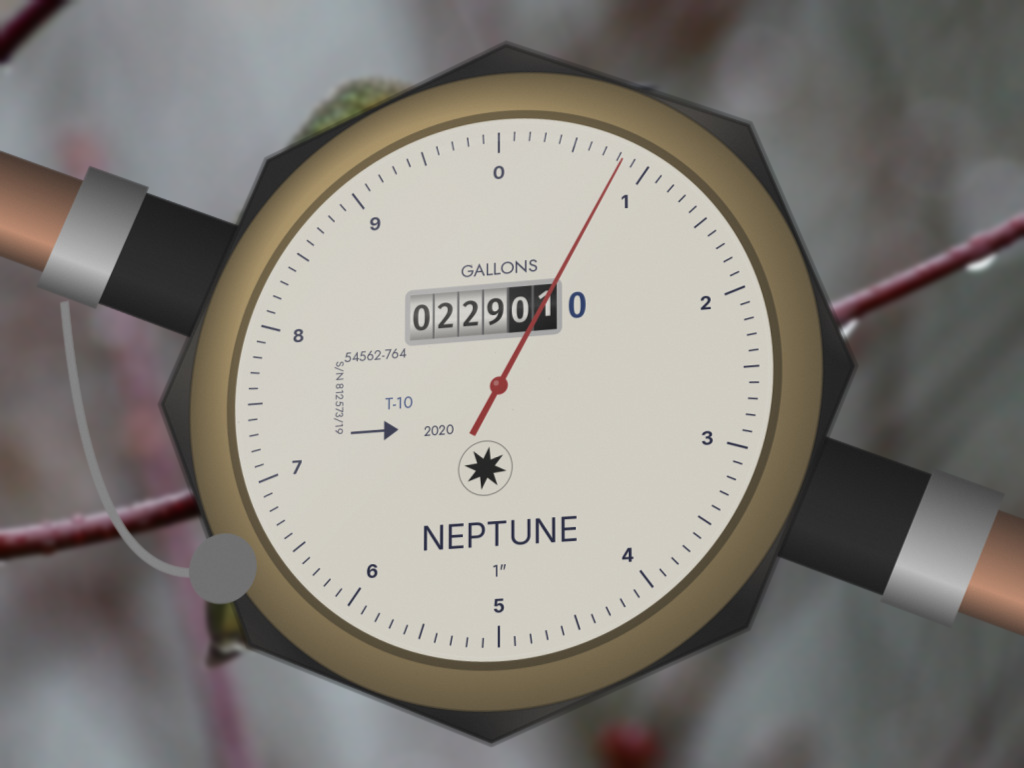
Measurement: 229010.8 gal
